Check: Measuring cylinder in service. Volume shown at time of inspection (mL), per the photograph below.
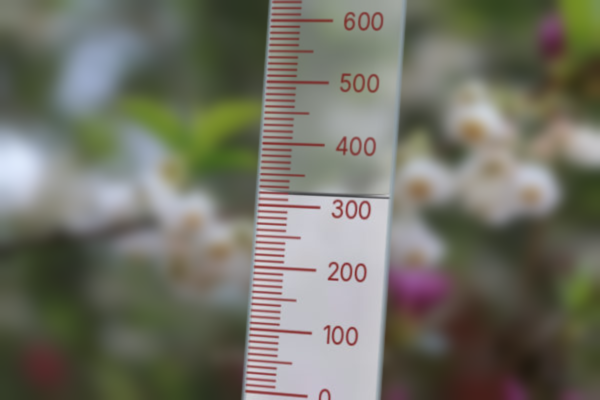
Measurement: 320 mL
